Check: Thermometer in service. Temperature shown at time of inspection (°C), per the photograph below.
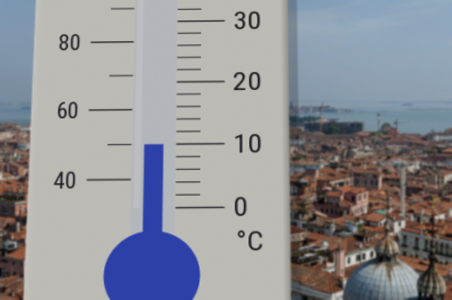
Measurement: 10 °C
